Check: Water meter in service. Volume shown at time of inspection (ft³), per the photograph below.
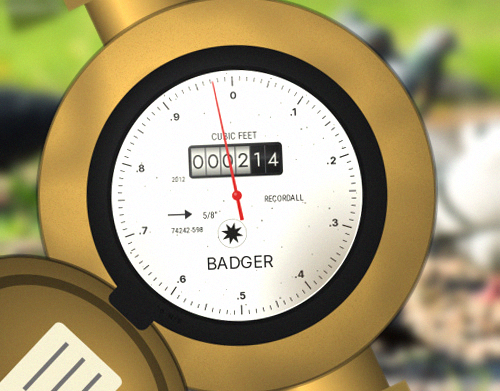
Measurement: 213.97 ft³
